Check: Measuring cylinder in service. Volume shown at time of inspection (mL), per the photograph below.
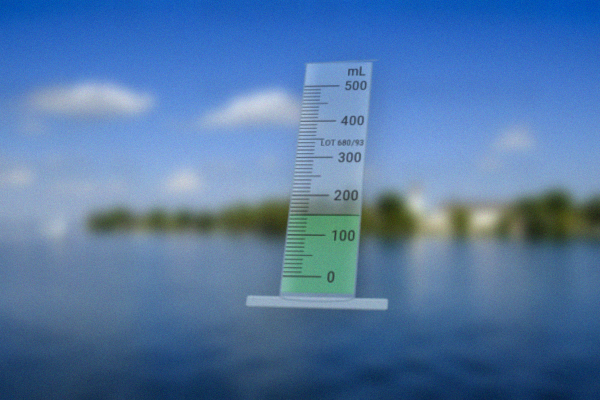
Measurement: 150 mL
